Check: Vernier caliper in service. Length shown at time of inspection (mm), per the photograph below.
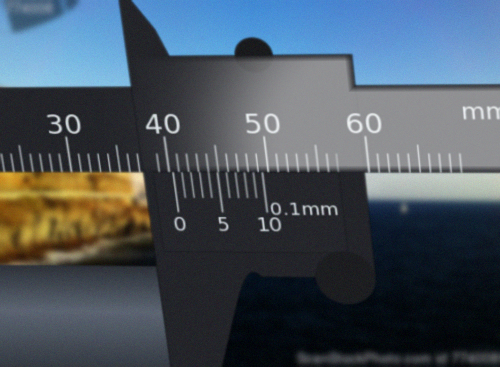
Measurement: 40.4 mm
